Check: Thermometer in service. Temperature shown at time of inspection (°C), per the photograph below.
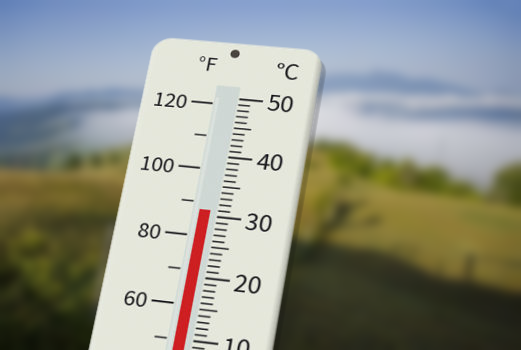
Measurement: 31 °C
